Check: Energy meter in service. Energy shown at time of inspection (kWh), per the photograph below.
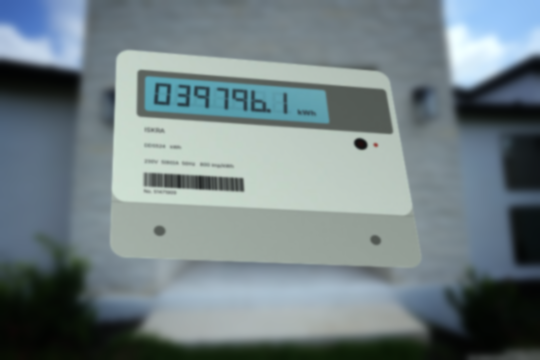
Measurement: 39796.1 kWh
